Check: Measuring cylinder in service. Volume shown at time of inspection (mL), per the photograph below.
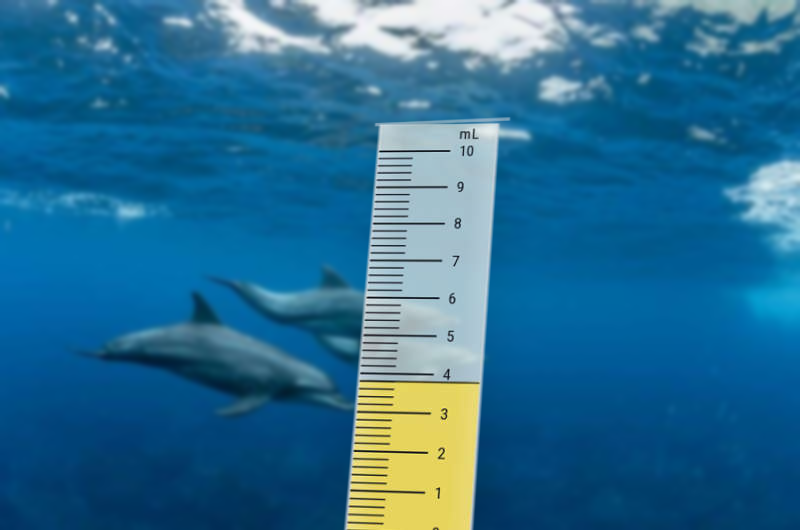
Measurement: 3.8 mL
